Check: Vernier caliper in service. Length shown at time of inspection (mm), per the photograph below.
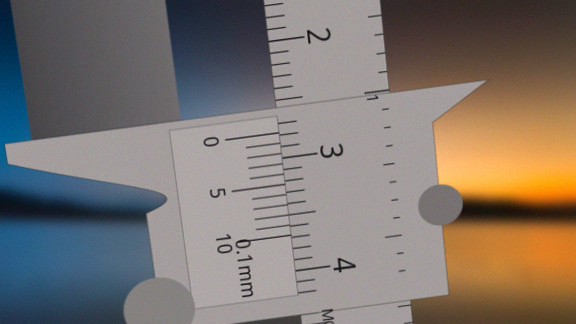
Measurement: 27.8 mm
